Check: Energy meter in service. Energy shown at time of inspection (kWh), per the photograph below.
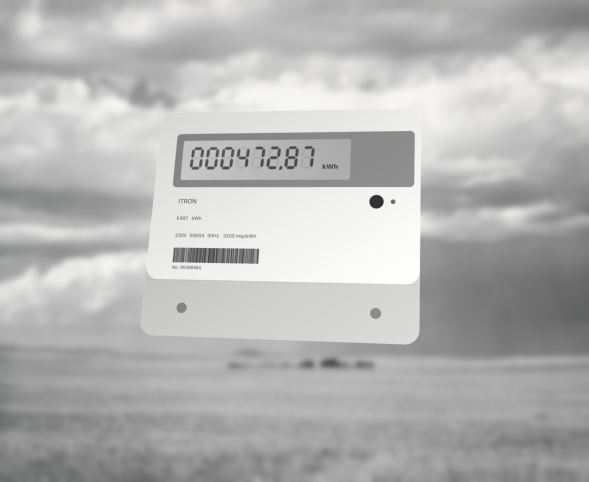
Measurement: 472.87 kWh
